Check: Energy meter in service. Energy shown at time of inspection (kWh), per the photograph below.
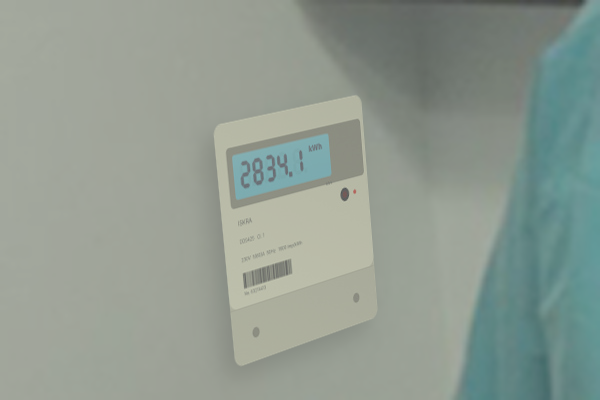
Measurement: 2834.1 kWh
